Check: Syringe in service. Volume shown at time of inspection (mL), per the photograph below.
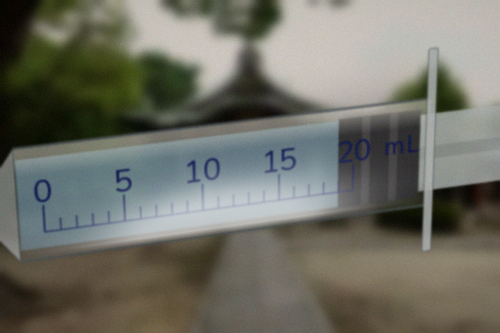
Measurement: 19 mL
